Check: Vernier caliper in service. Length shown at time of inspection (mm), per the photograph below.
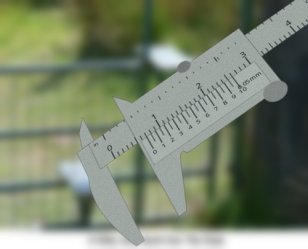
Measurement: 7.0 mm
